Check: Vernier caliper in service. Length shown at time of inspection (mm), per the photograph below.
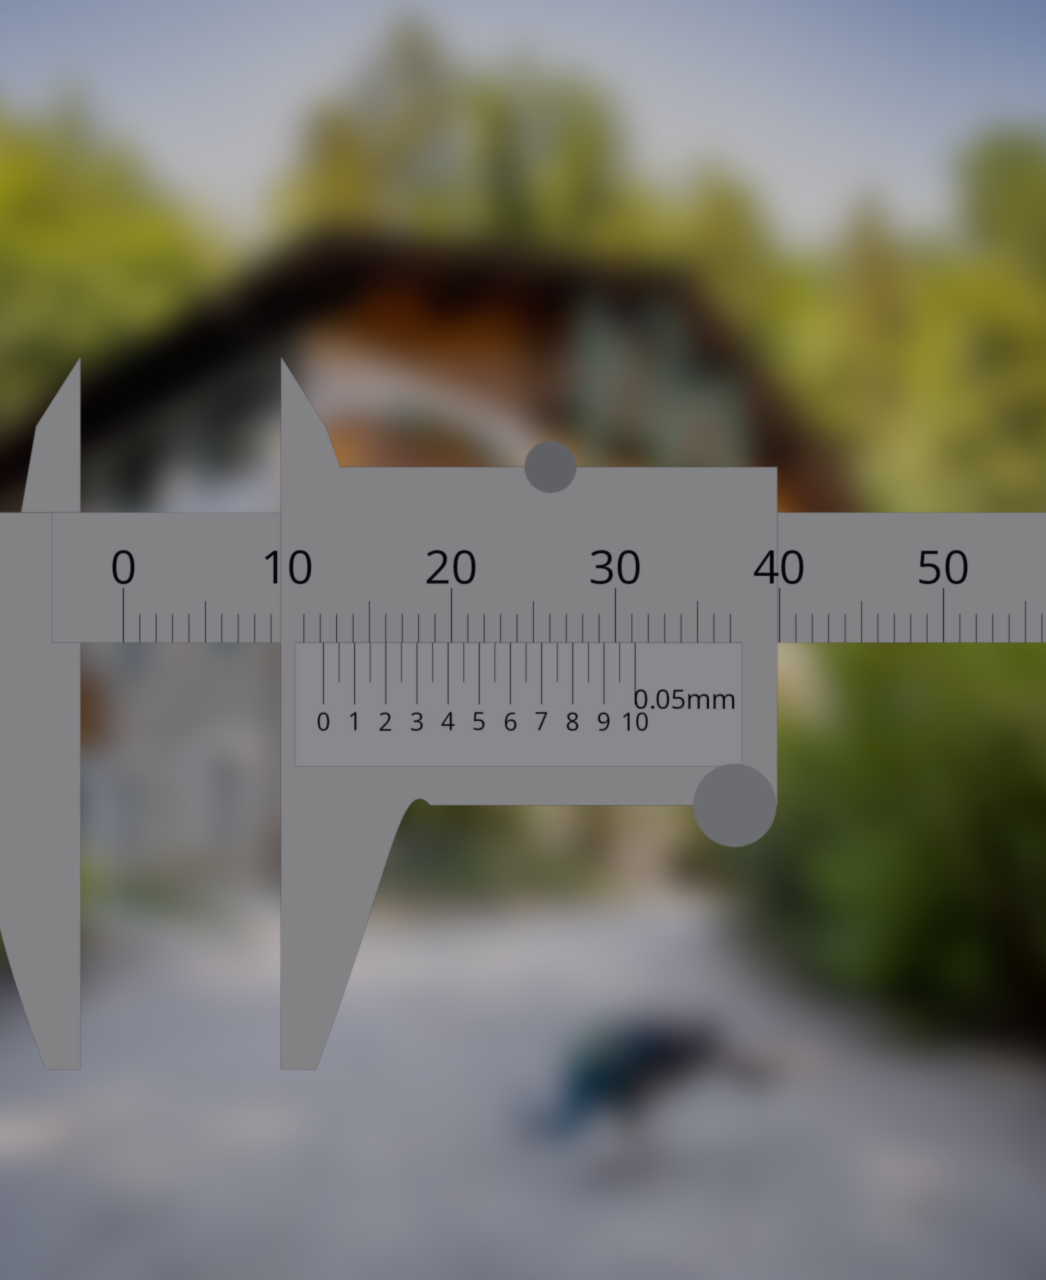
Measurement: 12.2 mm
